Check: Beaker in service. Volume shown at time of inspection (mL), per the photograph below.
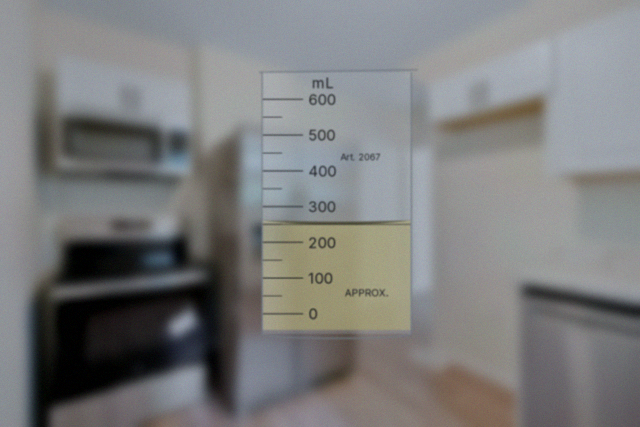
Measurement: 250 mL
